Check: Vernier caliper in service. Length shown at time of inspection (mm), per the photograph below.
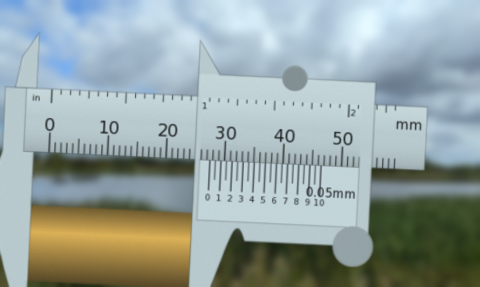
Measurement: 27.5 mm
